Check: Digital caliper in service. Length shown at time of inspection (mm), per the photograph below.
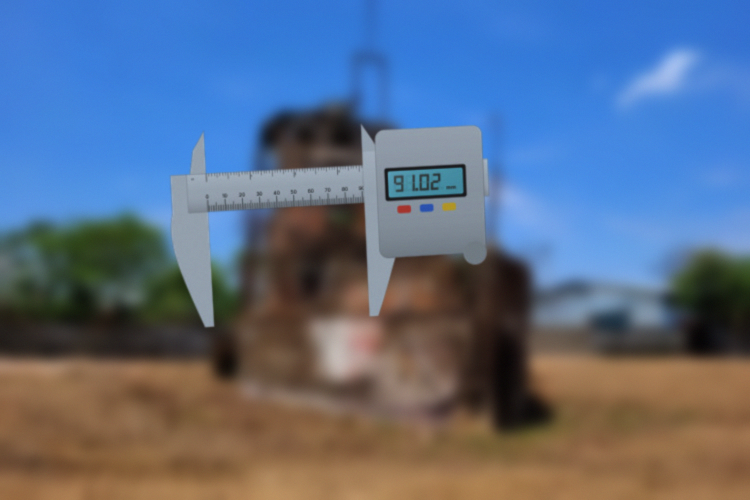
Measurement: 91.02 mm
